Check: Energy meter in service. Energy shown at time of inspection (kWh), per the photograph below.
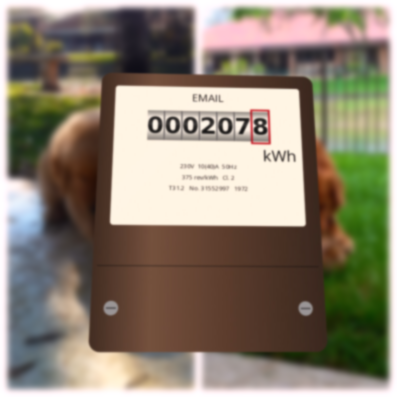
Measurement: 207.8 kWh
